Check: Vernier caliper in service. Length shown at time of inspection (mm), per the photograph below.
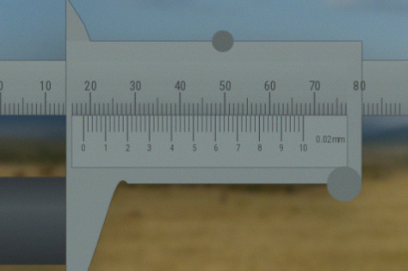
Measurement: 18.5 mm
